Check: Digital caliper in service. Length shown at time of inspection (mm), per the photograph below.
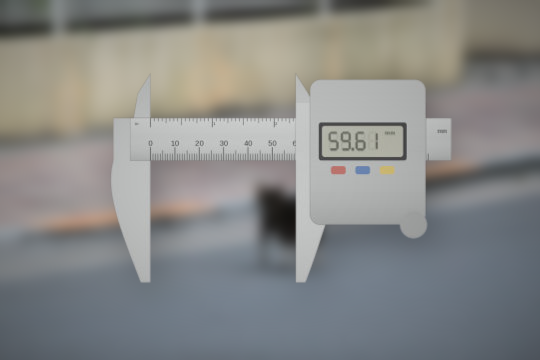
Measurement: 59.61 mm
